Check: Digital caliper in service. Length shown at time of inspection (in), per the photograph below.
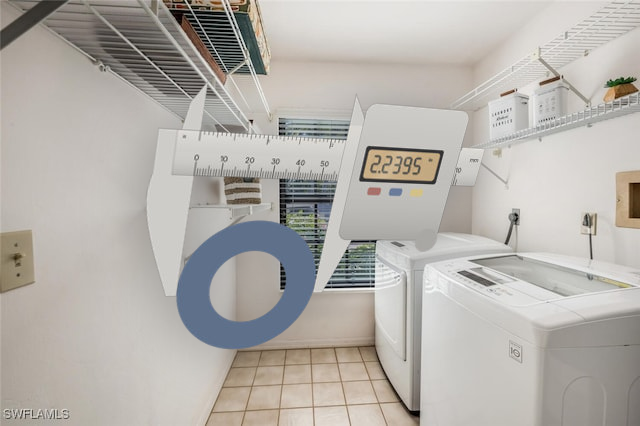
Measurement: 2.2395 in
